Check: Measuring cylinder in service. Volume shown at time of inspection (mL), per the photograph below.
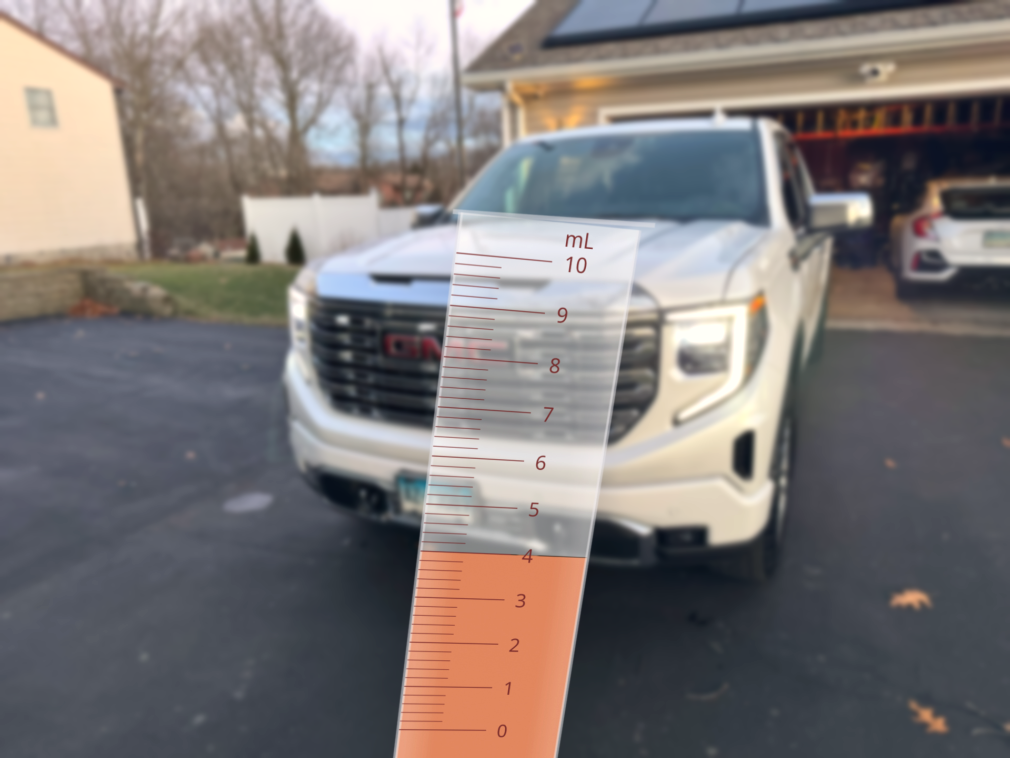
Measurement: 4 mL
